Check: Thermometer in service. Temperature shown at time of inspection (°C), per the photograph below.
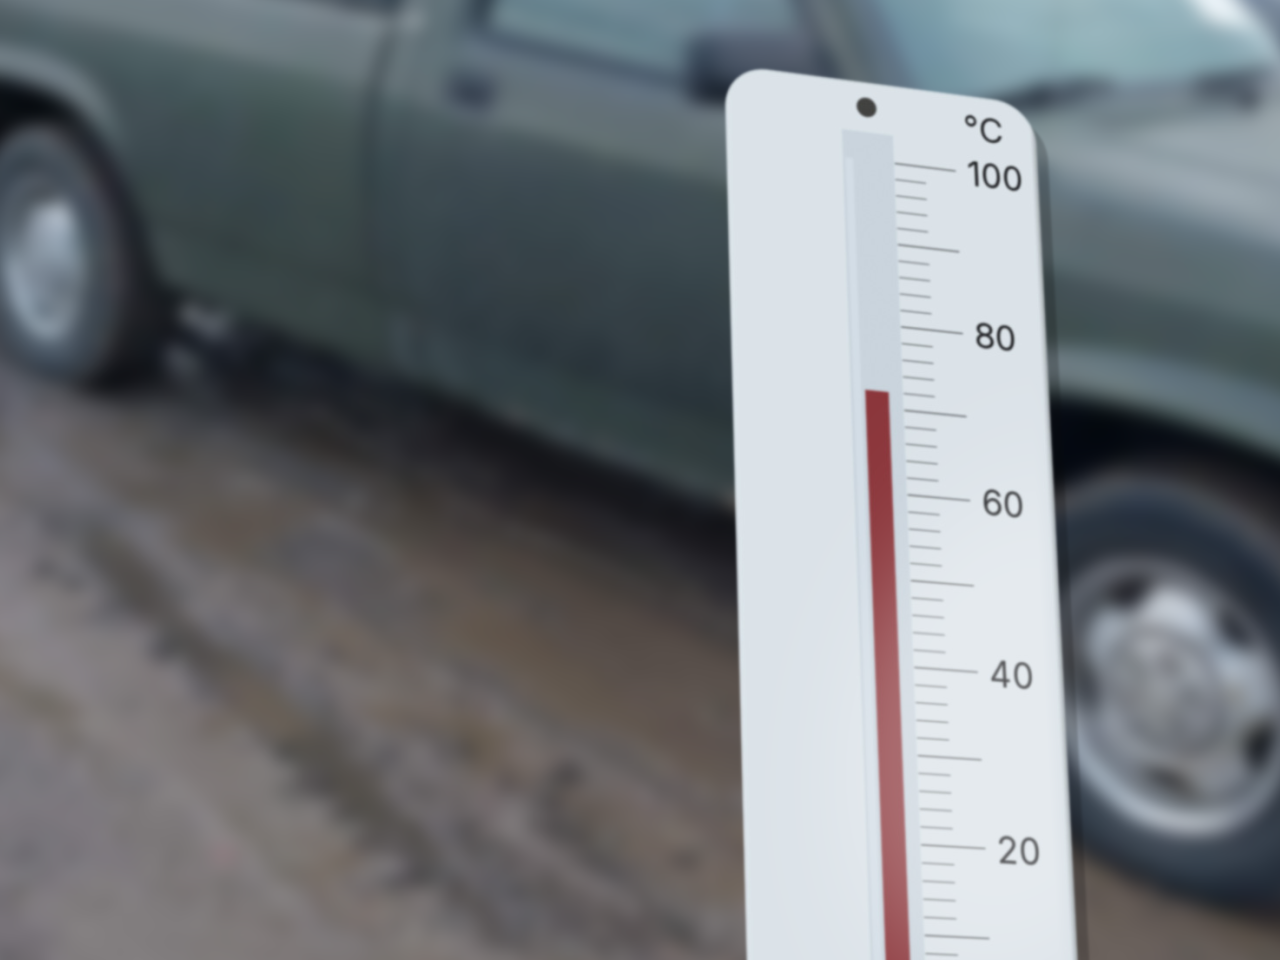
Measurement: 72 °C
